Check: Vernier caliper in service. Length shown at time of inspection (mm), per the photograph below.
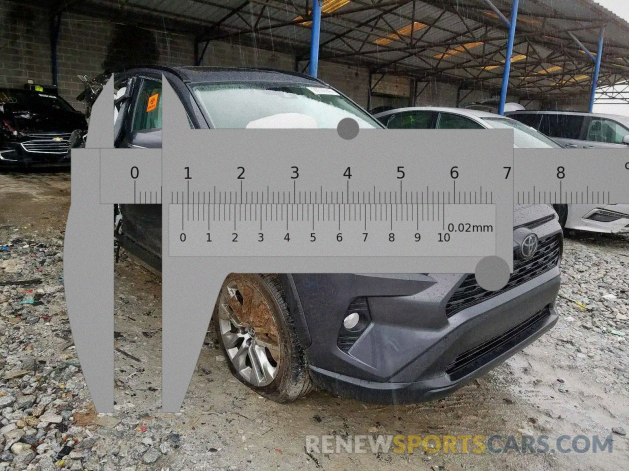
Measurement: 9.0 mm
